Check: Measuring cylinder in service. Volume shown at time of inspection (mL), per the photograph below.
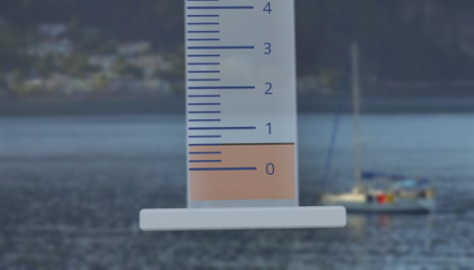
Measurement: 0.6 mL
